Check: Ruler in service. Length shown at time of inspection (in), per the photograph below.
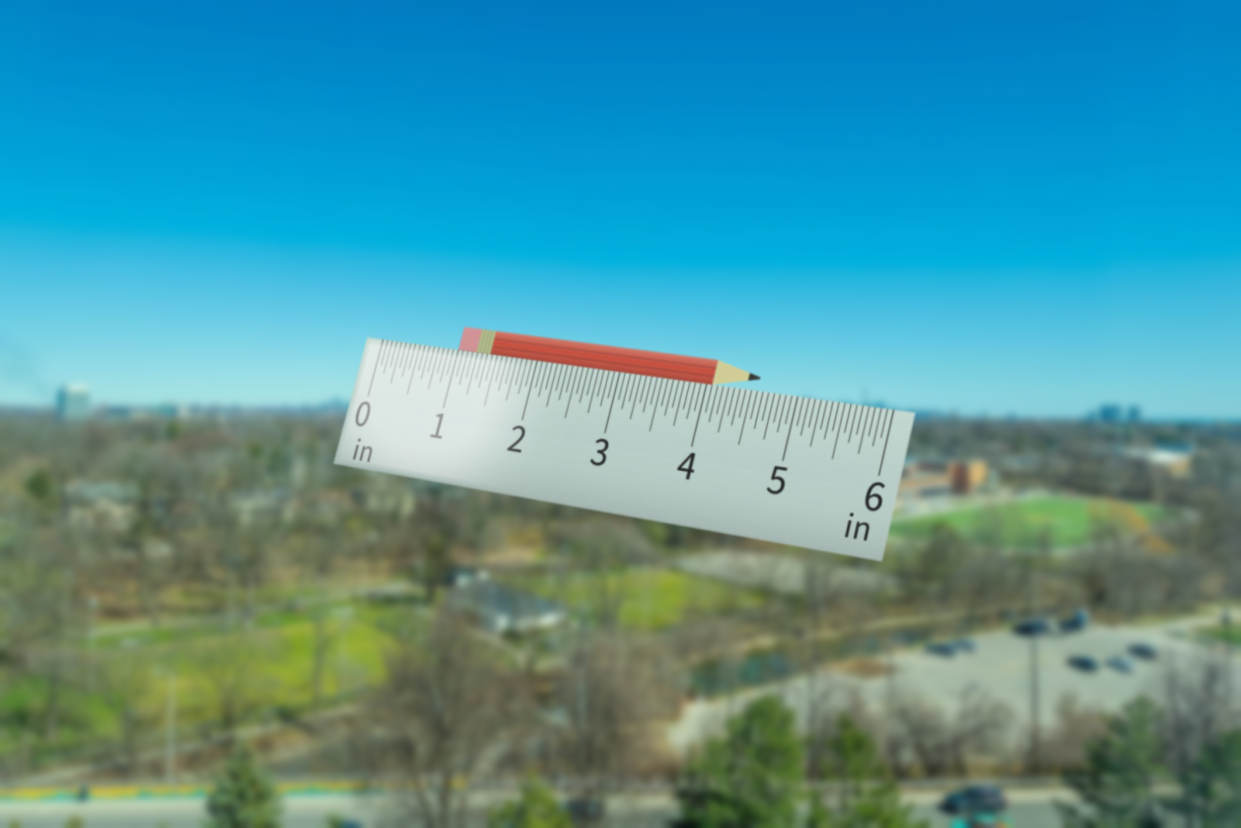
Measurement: 3.5625 in
